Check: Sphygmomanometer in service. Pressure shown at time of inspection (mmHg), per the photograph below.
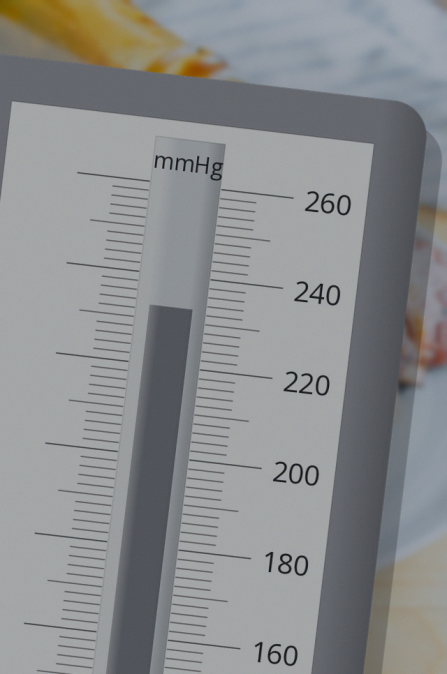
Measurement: 233 mmHg
